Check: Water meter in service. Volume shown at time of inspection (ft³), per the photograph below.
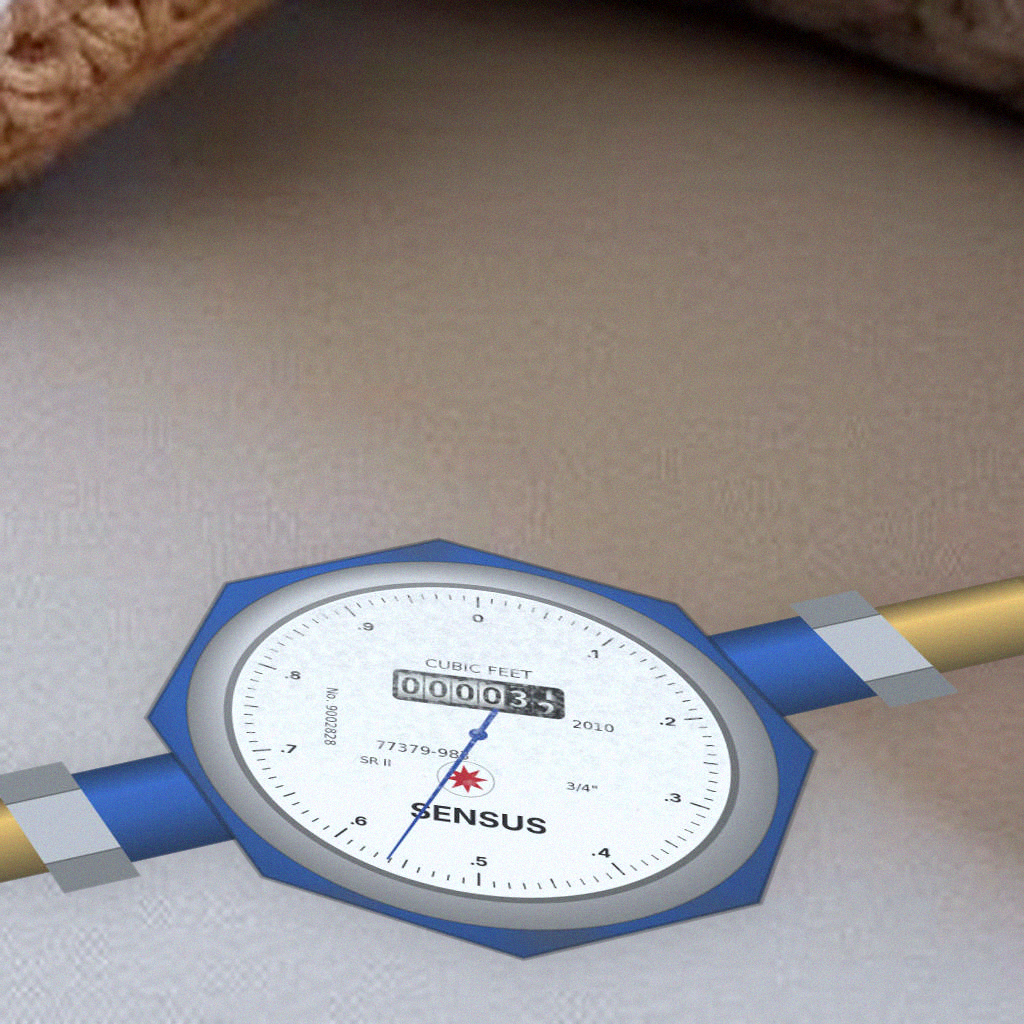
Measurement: 31.56 ft³
